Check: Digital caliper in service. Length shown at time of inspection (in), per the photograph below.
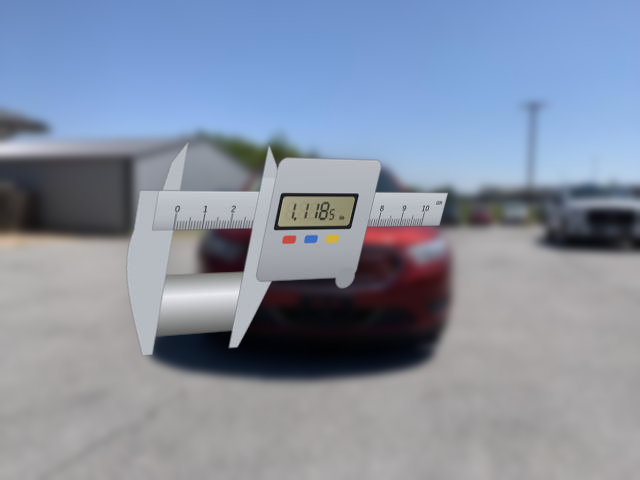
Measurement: 1.1185 in
